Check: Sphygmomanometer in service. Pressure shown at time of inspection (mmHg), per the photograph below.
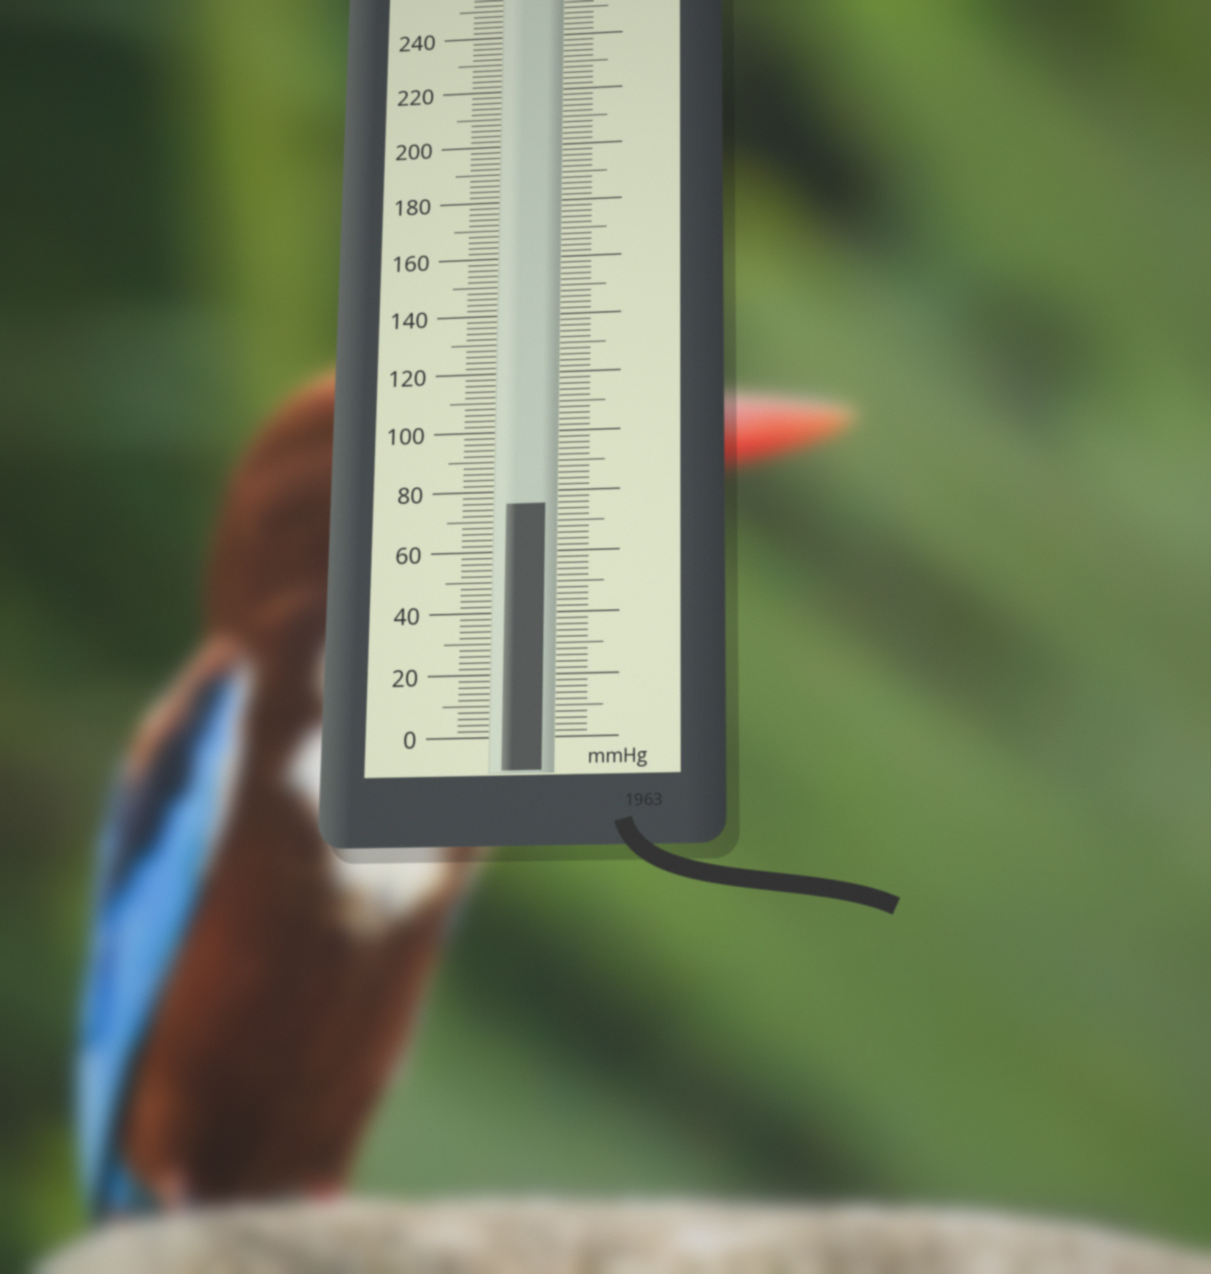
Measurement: 76 mmHg
